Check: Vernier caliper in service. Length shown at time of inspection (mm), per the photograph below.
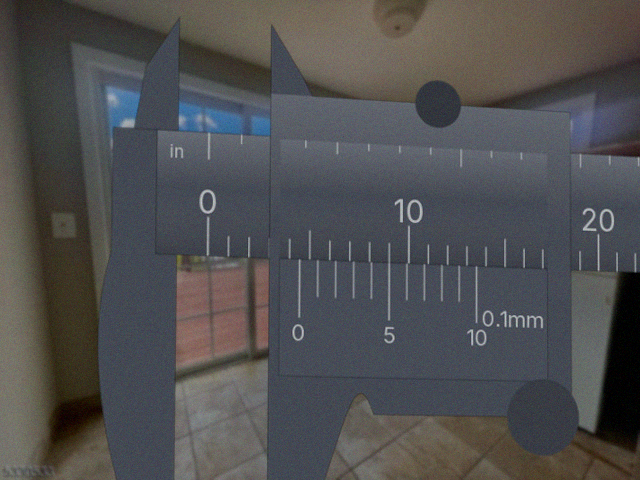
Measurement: 4.5 mm
